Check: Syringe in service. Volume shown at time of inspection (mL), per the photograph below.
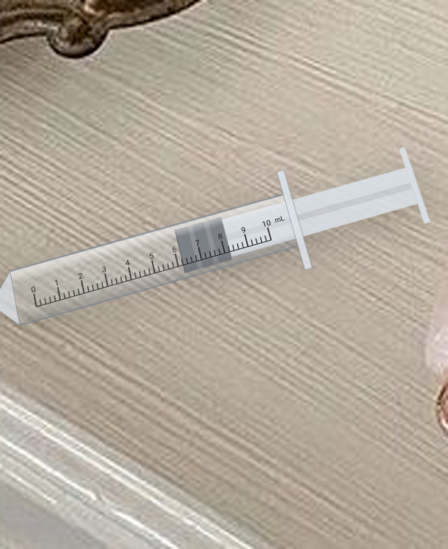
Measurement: 6.2 mL
